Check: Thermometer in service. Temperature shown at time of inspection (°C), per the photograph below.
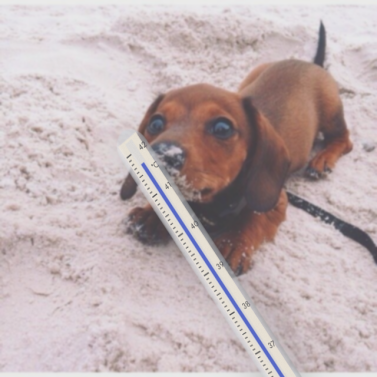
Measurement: 41.7 °C
